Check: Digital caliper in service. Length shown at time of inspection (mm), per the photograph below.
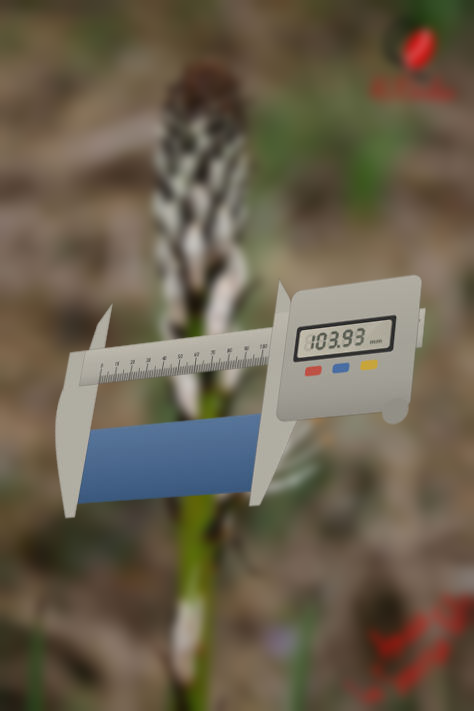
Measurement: 103.93 mm
